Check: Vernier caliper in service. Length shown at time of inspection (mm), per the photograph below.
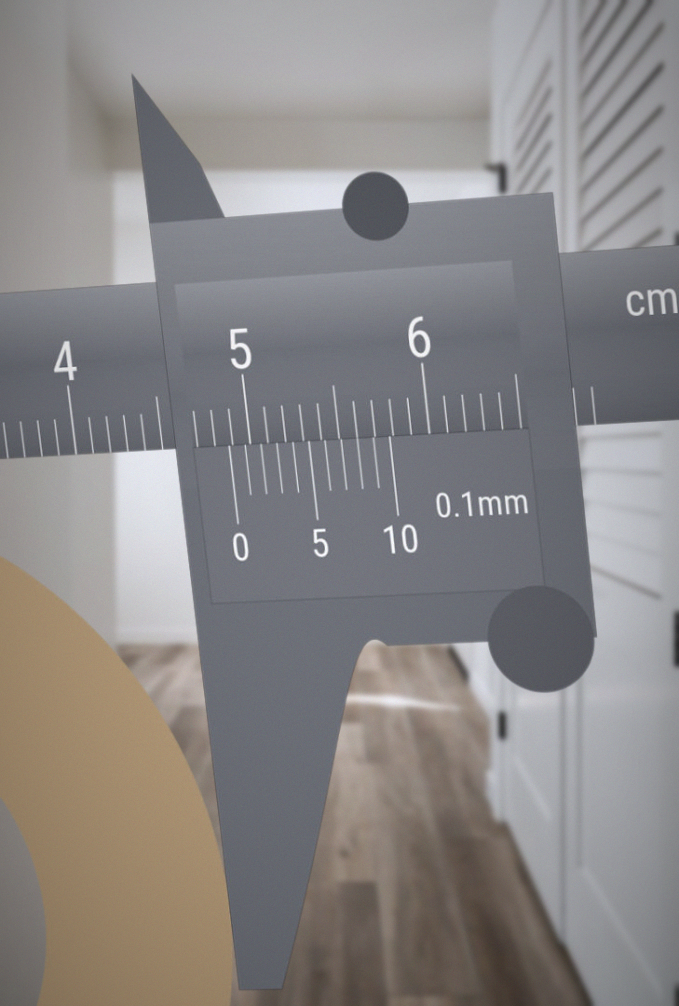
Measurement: 48.8 mm
